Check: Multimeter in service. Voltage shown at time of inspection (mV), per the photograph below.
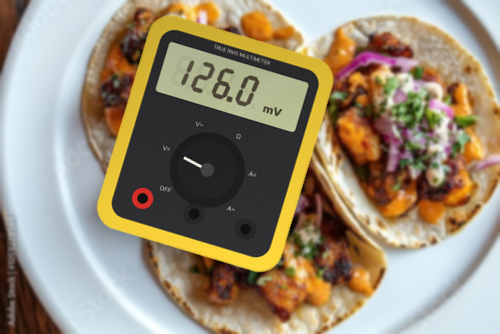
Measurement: 126.0 mV
